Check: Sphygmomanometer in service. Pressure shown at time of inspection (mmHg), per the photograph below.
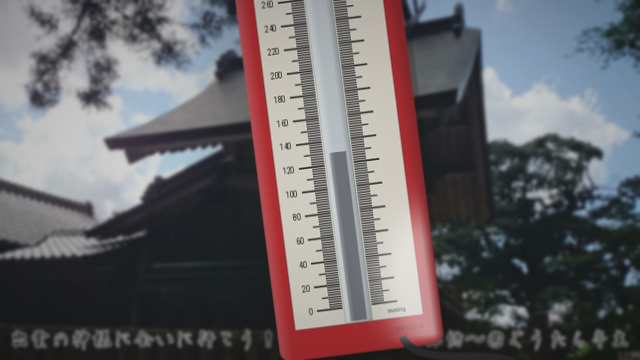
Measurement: 130 mmHg
